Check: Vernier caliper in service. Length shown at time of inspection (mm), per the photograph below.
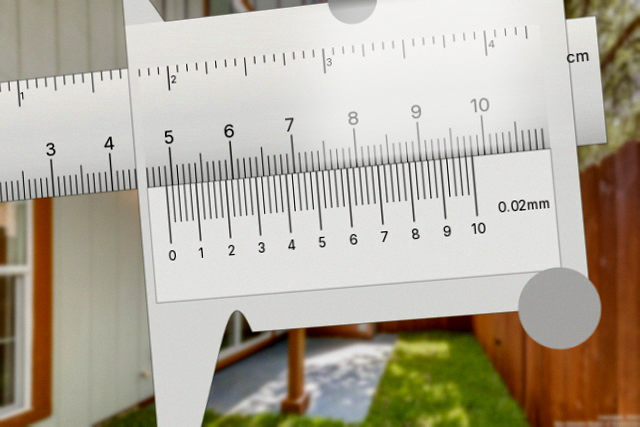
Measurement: 49.0 mm
